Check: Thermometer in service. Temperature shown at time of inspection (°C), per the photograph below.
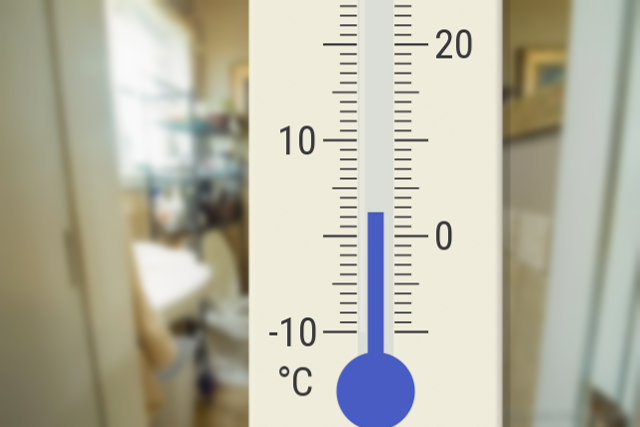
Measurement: 2.5 °C
